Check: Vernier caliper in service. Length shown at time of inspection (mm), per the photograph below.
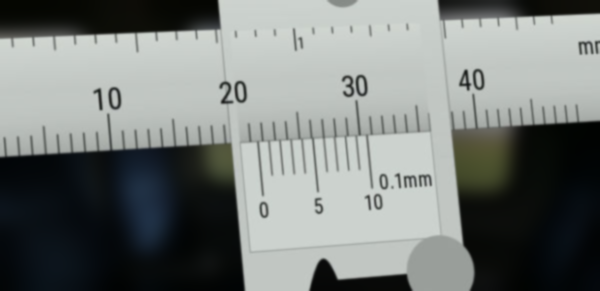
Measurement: 21.6 mm
